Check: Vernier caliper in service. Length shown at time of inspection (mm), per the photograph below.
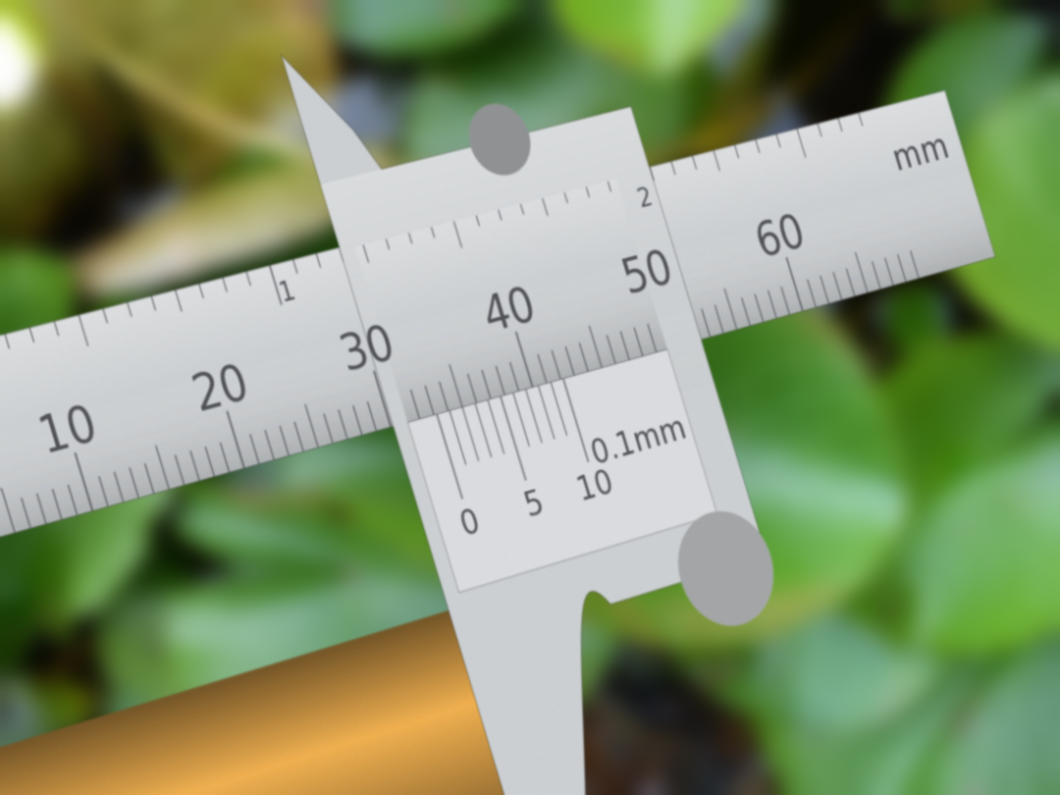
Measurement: 33.2 mm
